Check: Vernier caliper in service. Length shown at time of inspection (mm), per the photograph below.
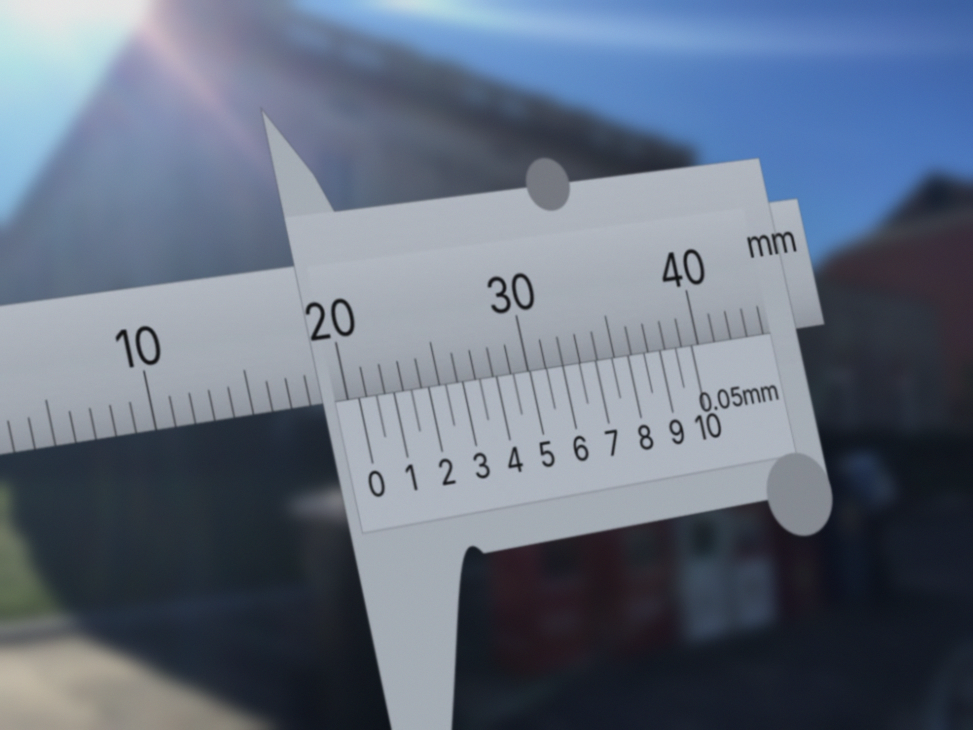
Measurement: 20.6 mm
